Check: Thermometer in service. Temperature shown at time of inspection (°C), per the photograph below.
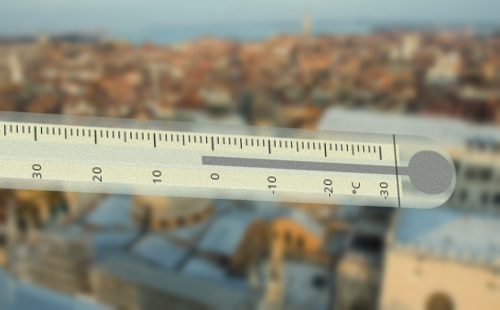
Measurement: 2 °C
